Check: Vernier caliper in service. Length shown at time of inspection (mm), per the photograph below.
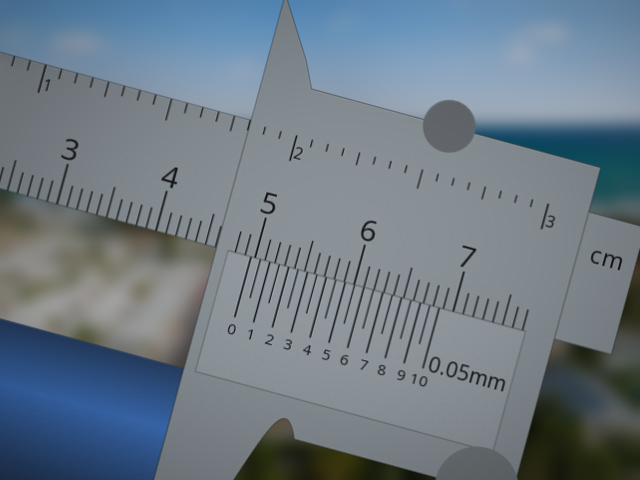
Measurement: 49.6 mm
